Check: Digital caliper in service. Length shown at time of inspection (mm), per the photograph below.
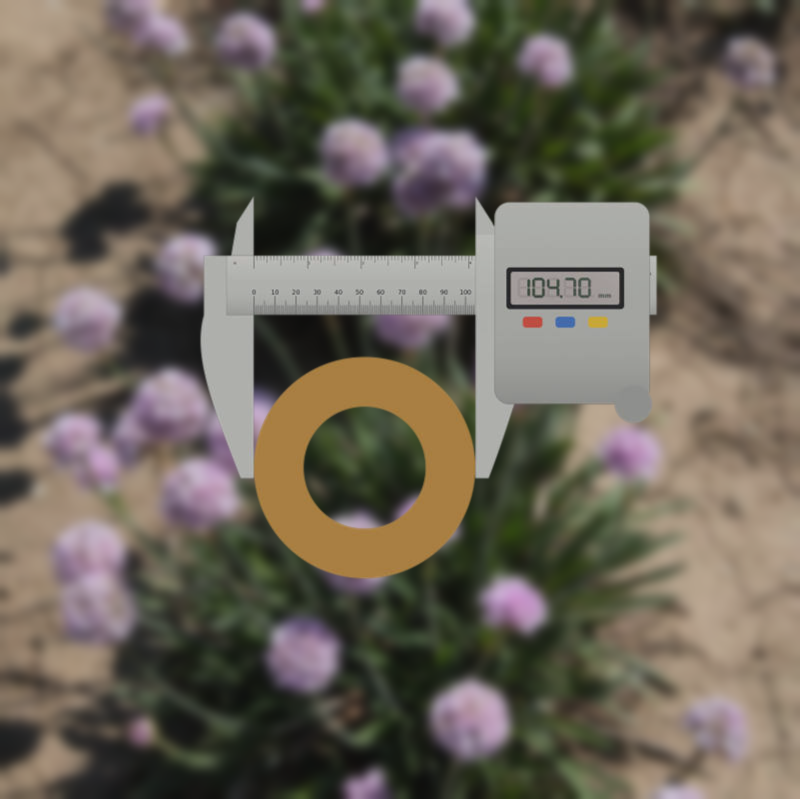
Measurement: 104.70 mm
